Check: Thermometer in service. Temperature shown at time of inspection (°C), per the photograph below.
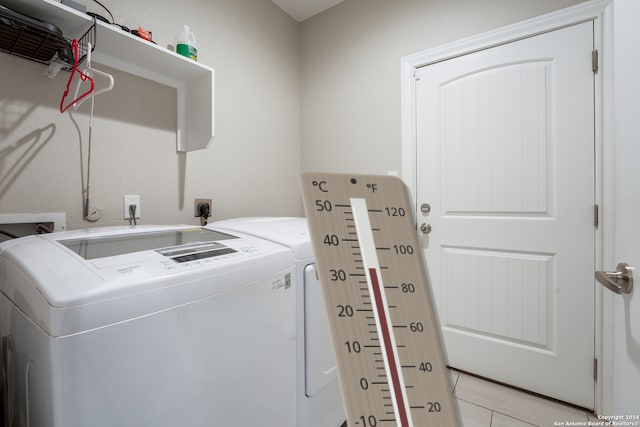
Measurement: 32 °C
